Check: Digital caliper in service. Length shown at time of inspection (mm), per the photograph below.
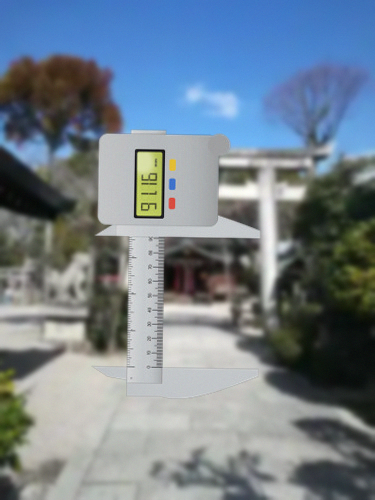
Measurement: 91.16 mm
